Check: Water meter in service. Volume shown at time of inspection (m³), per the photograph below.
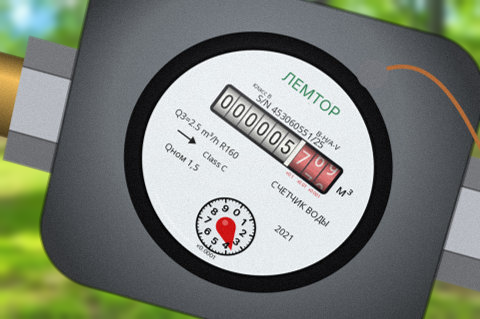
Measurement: 5.7693 m³
